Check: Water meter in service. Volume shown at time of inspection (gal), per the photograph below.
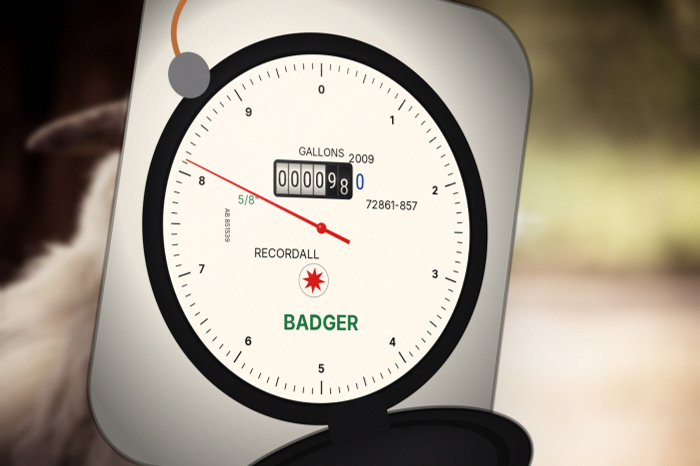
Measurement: 978.1 gal
